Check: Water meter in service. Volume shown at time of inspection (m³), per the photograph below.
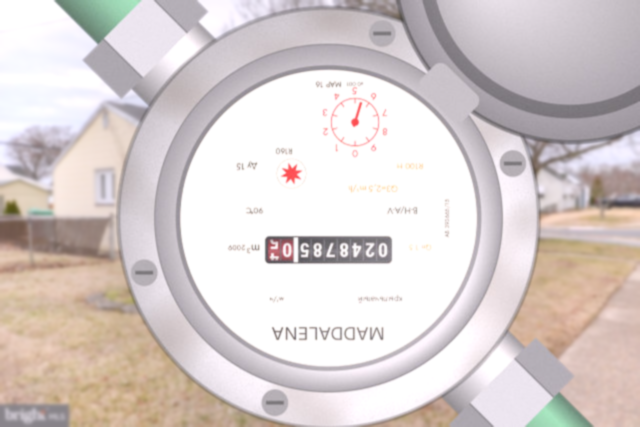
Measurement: 248785.045 m³
